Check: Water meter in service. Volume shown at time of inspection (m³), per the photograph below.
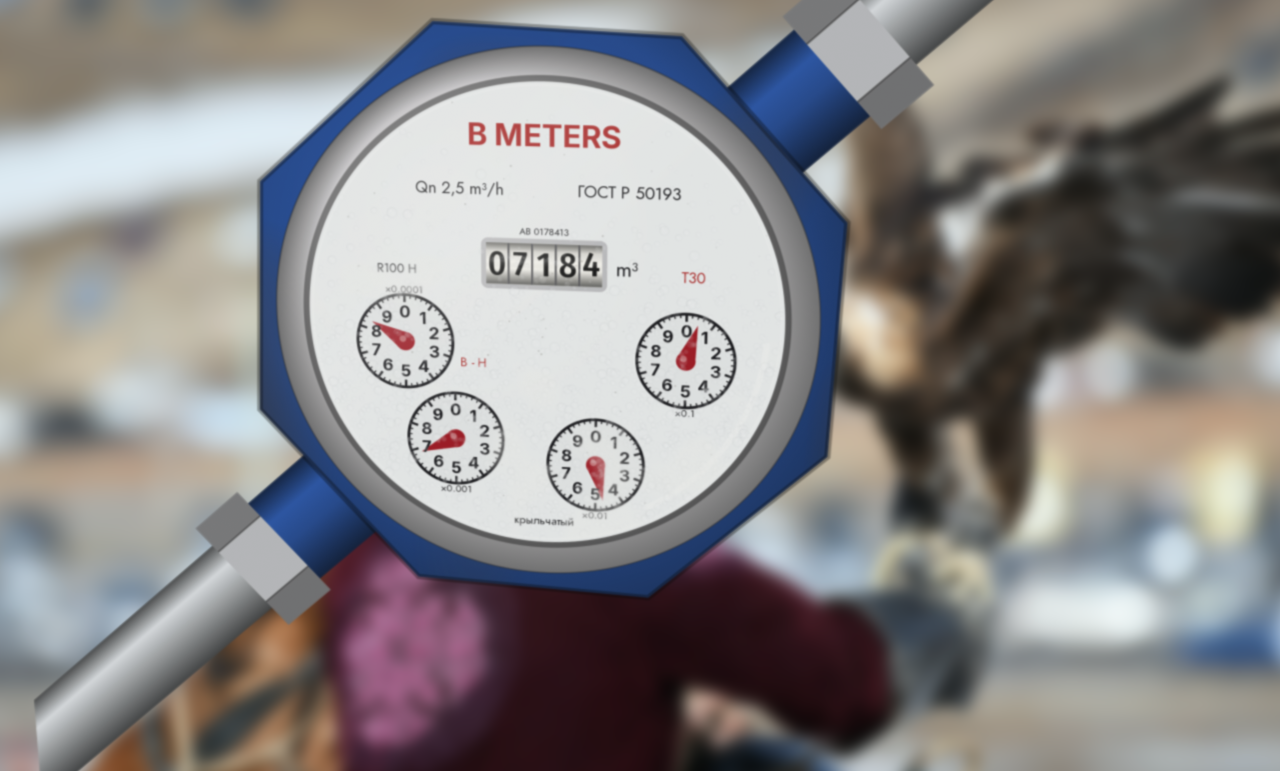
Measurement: 7184.0468 m³
